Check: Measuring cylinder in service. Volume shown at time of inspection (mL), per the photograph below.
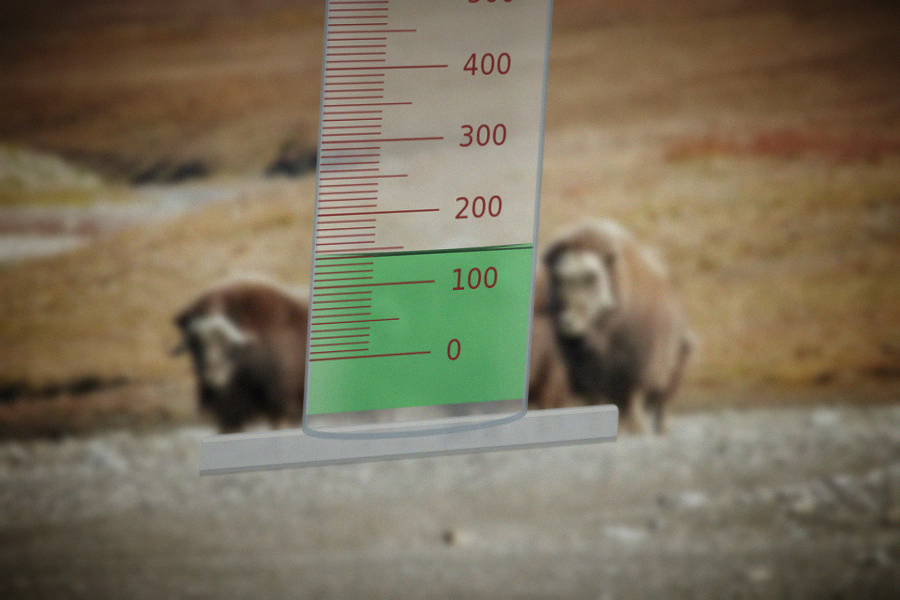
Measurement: 140 mL
